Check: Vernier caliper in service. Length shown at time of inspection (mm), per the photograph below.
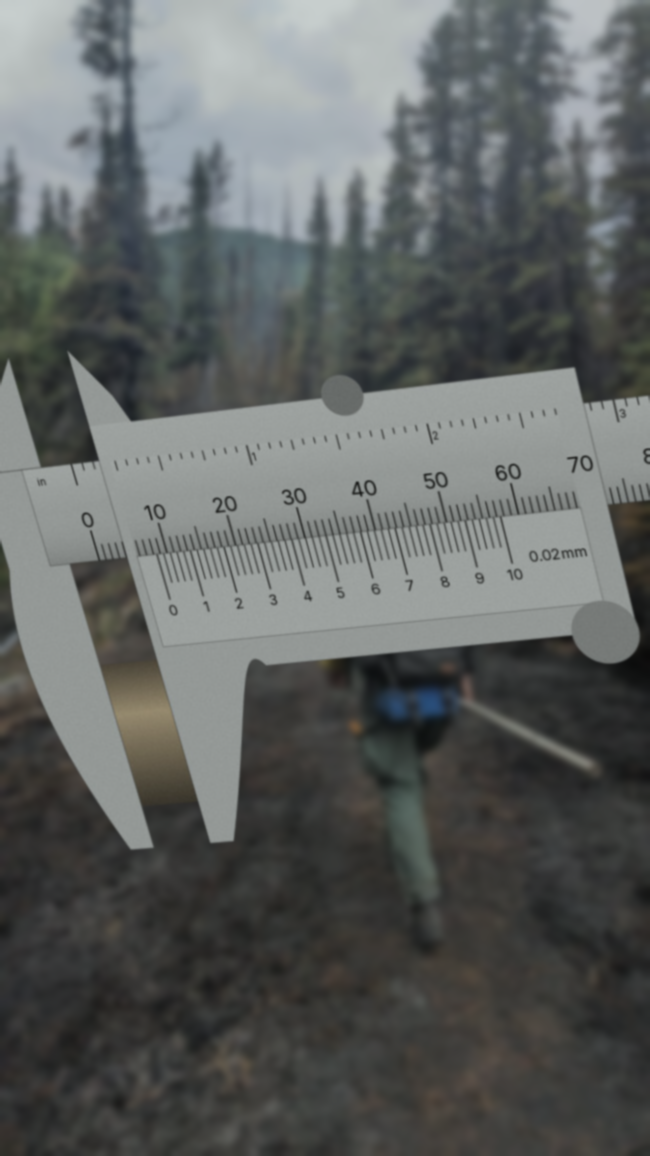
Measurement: 8.5 mm
